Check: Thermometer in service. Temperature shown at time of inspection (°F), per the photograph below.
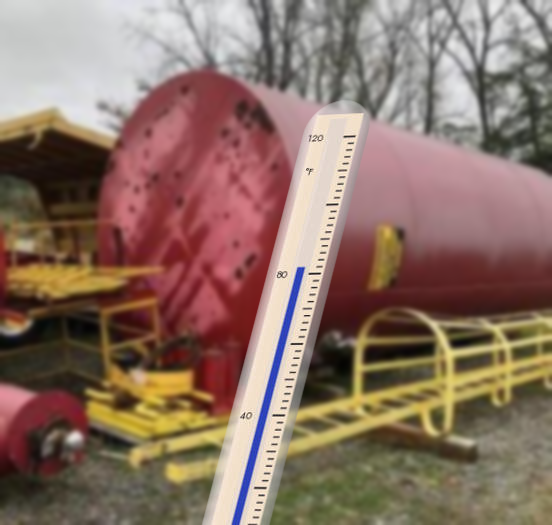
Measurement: 82 °F
